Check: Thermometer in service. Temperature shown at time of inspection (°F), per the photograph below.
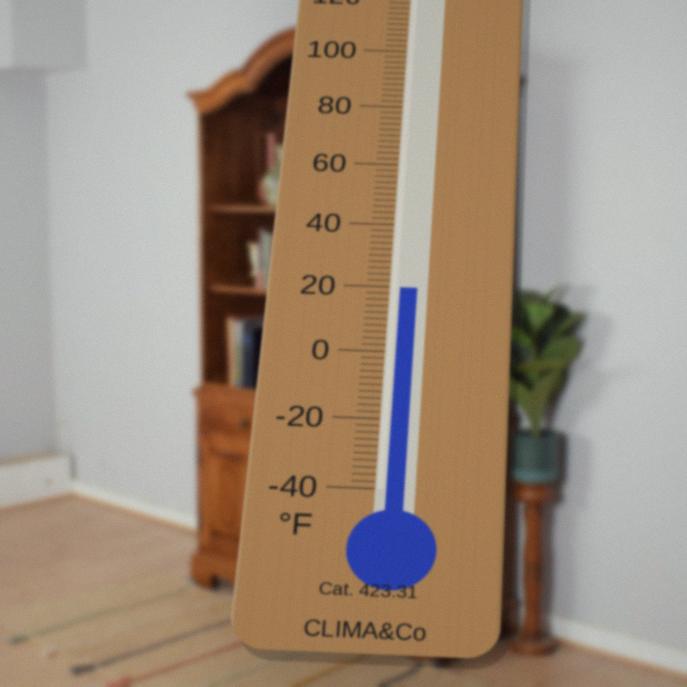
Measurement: 20 °F
